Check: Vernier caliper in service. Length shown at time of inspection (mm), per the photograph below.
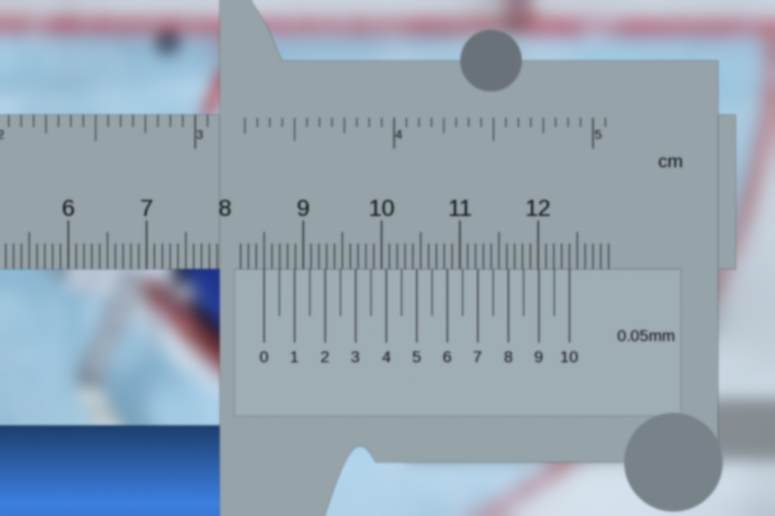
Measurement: 85.0 mm
